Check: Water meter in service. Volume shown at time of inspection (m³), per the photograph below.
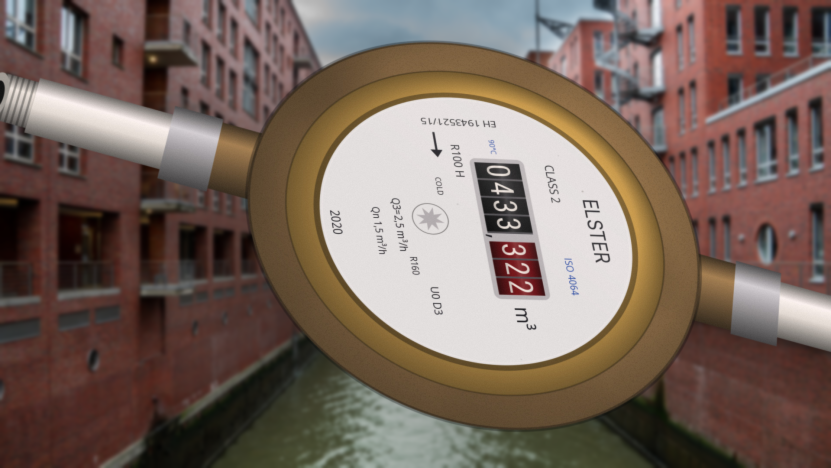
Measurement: 433.322 m³
